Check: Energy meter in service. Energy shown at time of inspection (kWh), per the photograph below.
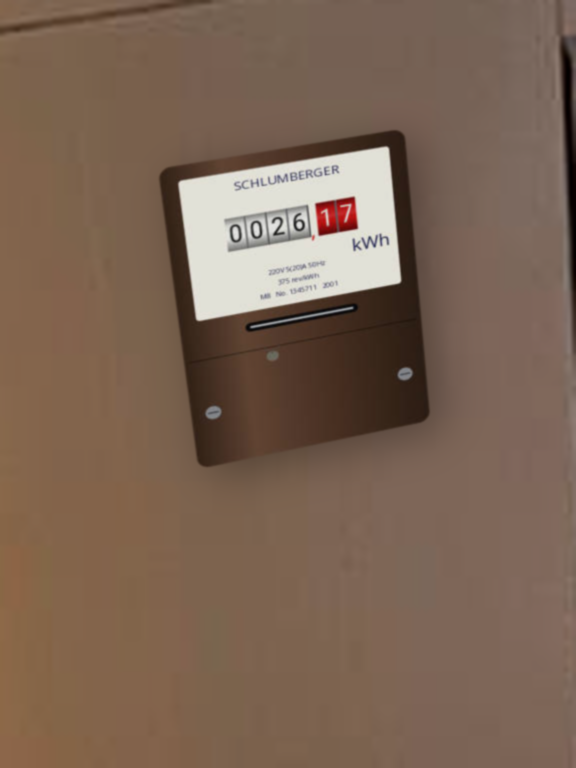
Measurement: 26.17 kWh
